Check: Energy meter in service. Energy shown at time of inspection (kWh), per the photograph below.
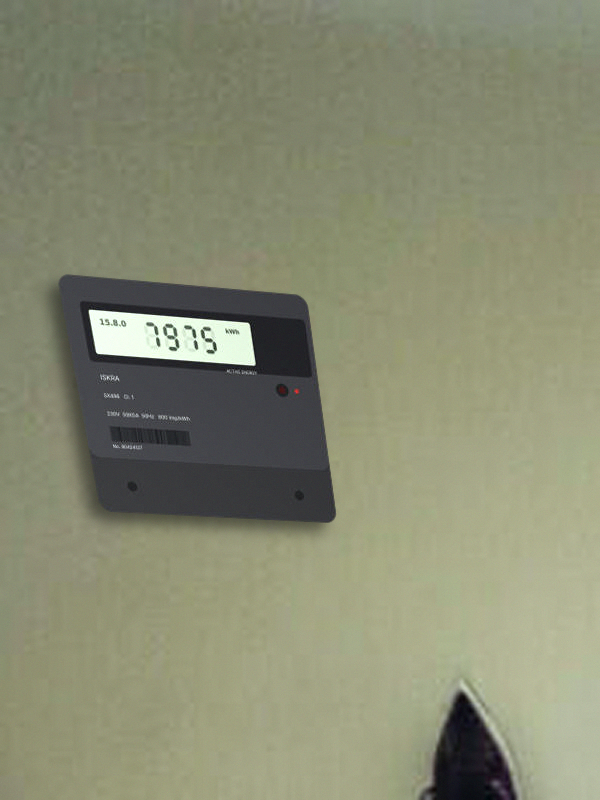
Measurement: 7975 kWh
